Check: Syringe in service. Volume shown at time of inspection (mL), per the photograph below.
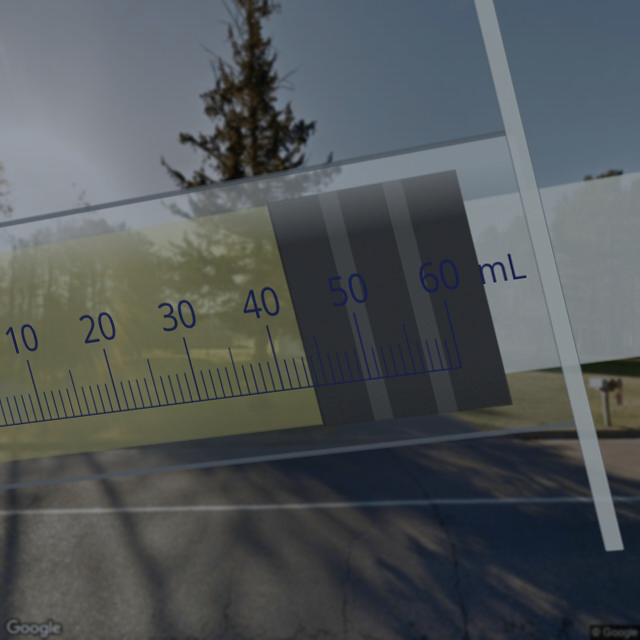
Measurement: 43.5 mL
